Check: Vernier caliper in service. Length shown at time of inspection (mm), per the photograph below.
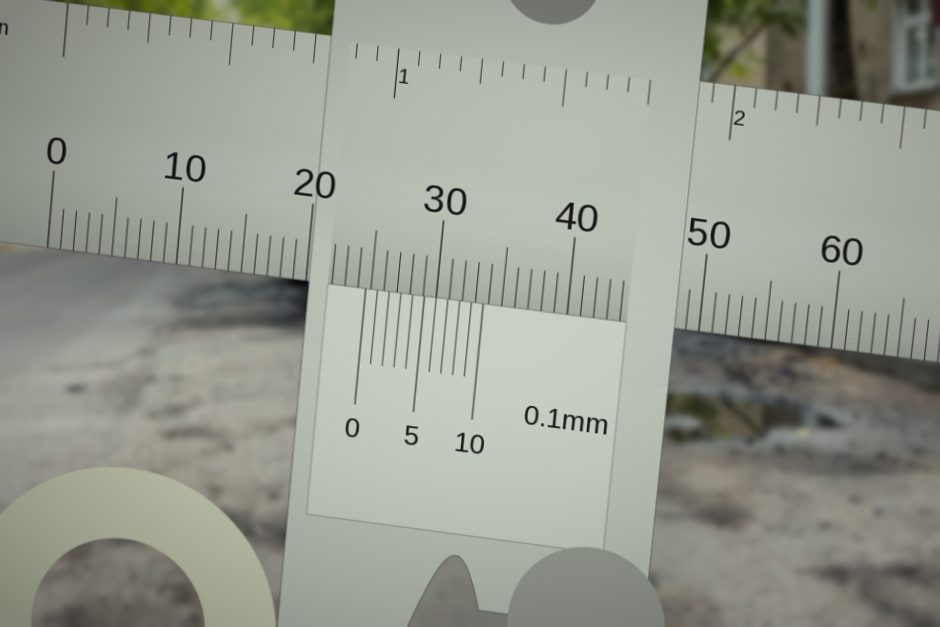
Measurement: 24.6 mm
